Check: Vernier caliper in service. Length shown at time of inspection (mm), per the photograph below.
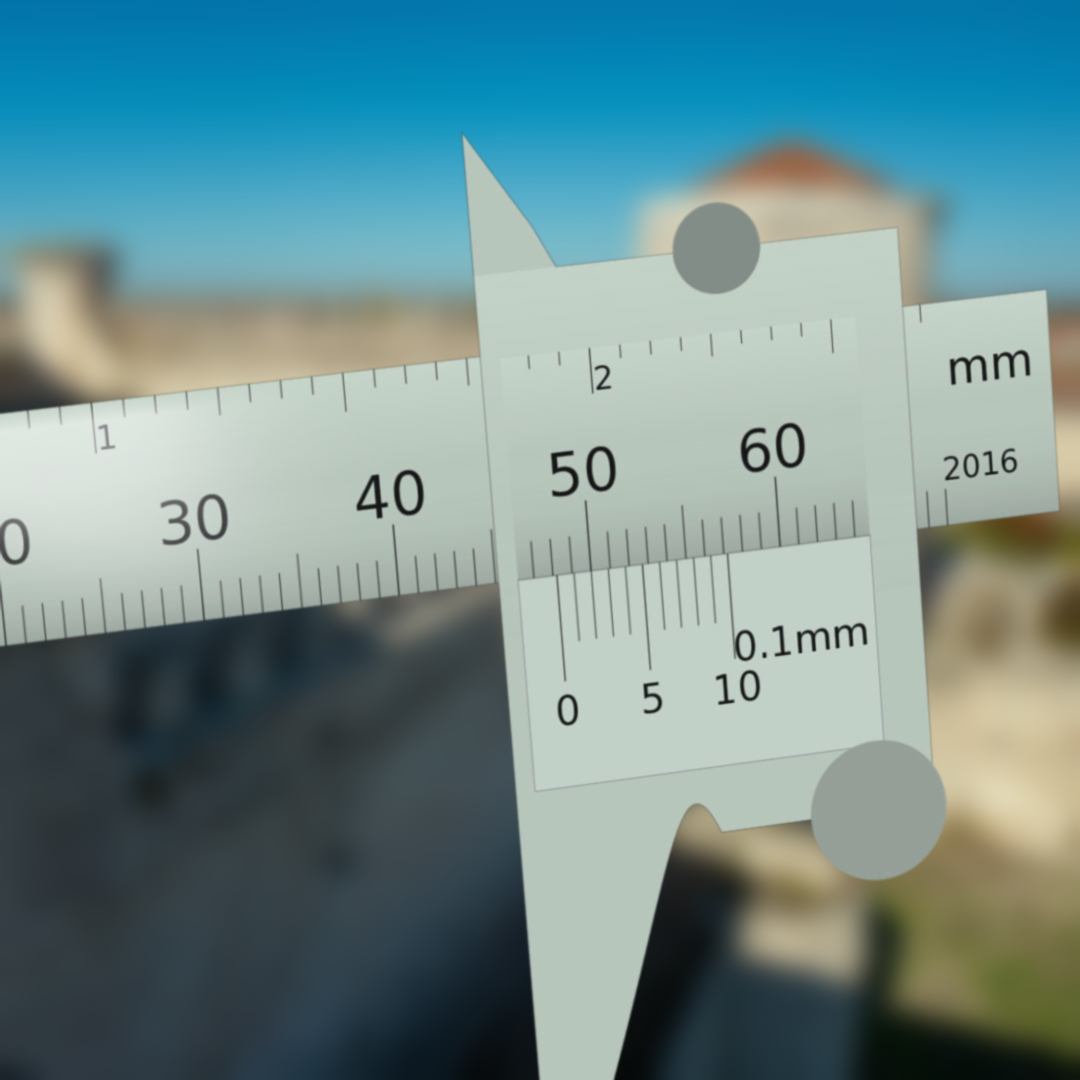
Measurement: 48.2 mm
